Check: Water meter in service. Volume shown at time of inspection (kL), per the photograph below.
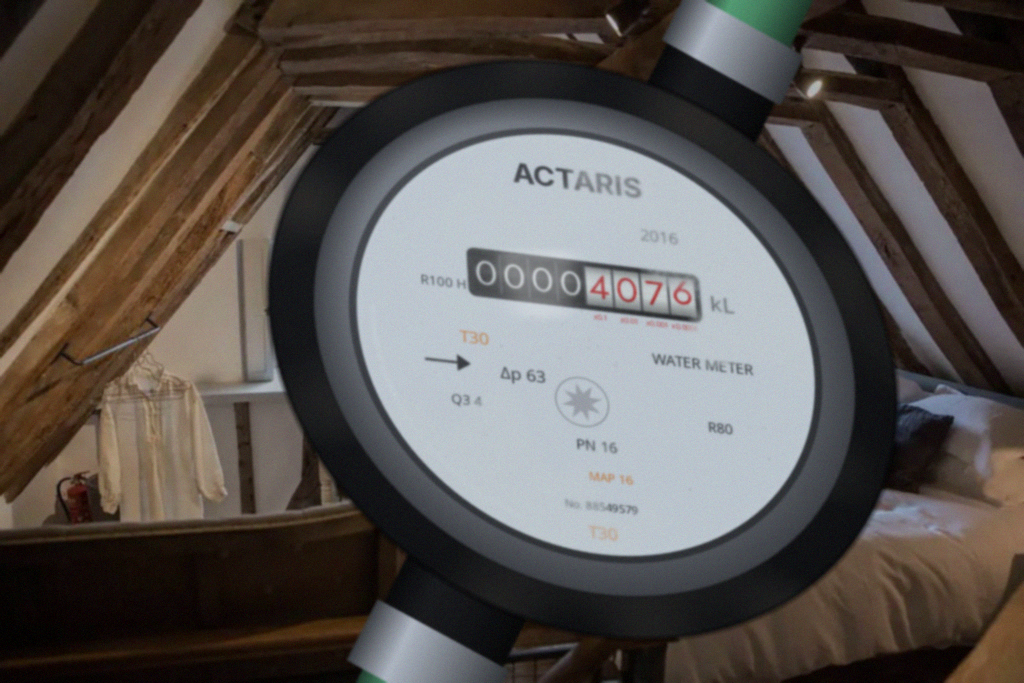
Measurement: 0.4076 kL
